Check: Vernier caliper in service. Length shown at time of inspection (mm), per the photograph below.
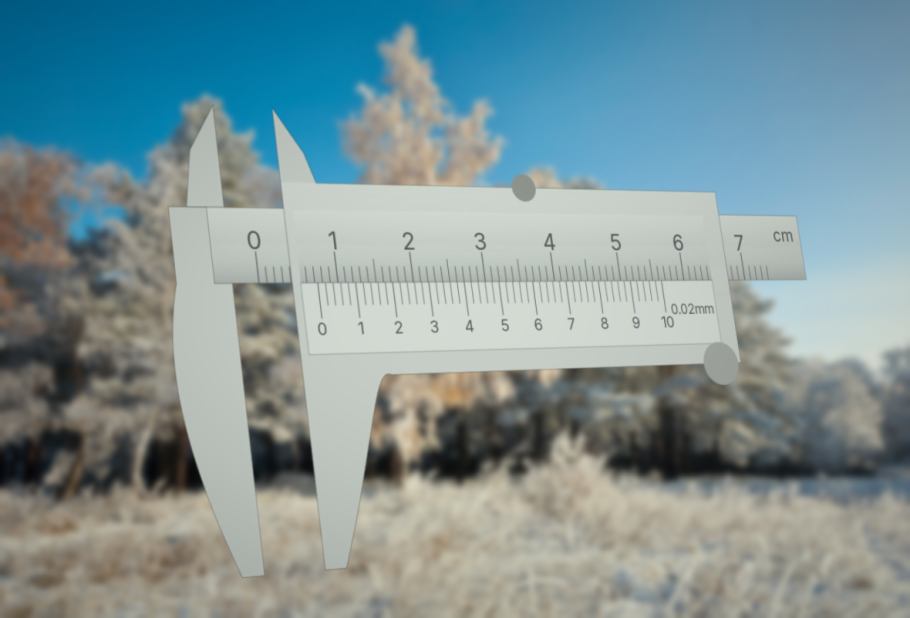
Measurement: 7.4 mm
